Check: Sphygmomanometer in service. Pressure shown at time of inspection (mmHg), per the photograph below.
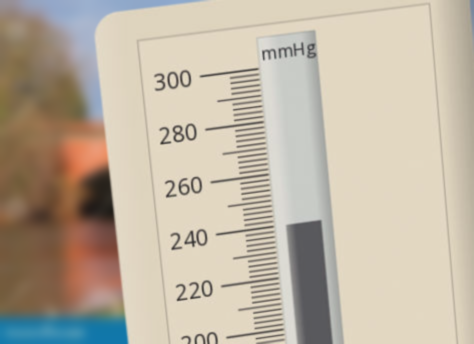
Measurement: 240 mmHg
